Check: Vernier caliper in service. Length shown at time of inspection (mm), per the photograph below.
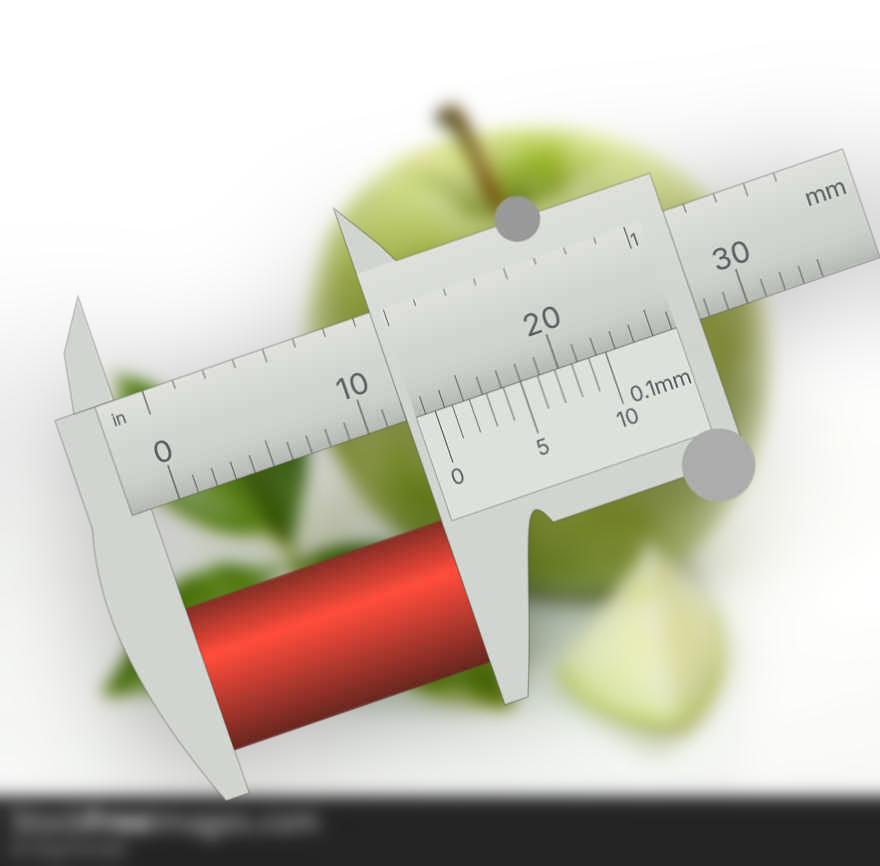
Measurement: 13.5 mm
